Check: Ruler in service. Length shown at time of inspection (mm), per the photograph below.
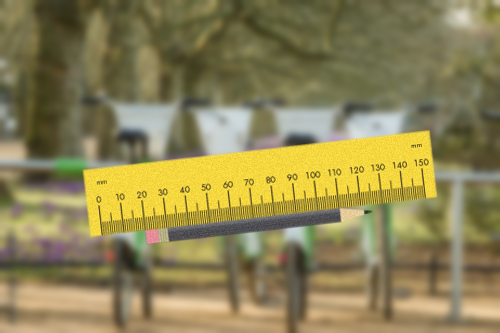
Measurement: 105 mm
